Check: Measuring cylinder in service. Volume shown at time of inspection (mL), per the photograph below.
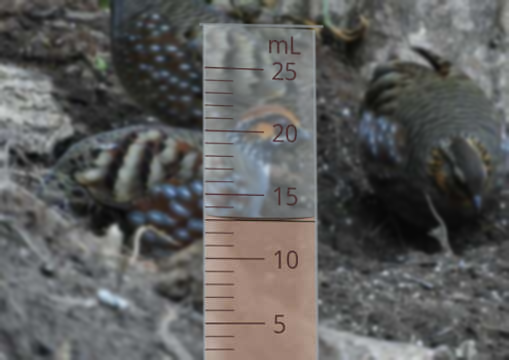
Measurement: 13 mL
